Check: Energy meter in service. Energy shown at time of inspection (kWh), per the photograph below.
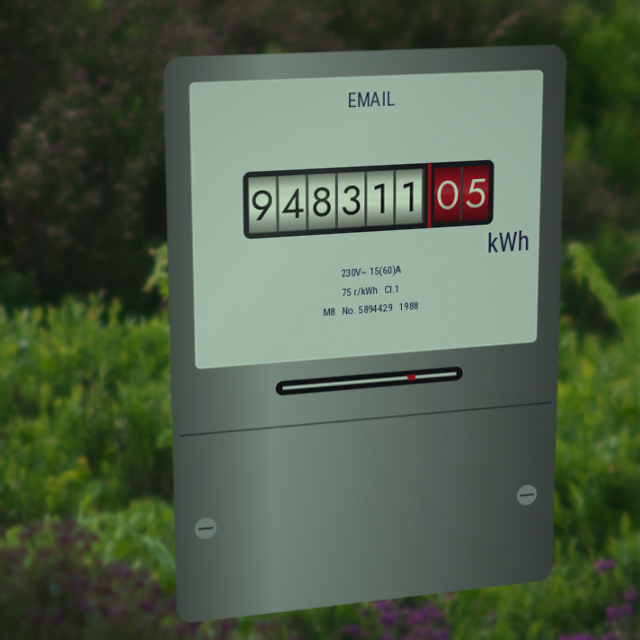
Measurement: 948311.05 kWh
